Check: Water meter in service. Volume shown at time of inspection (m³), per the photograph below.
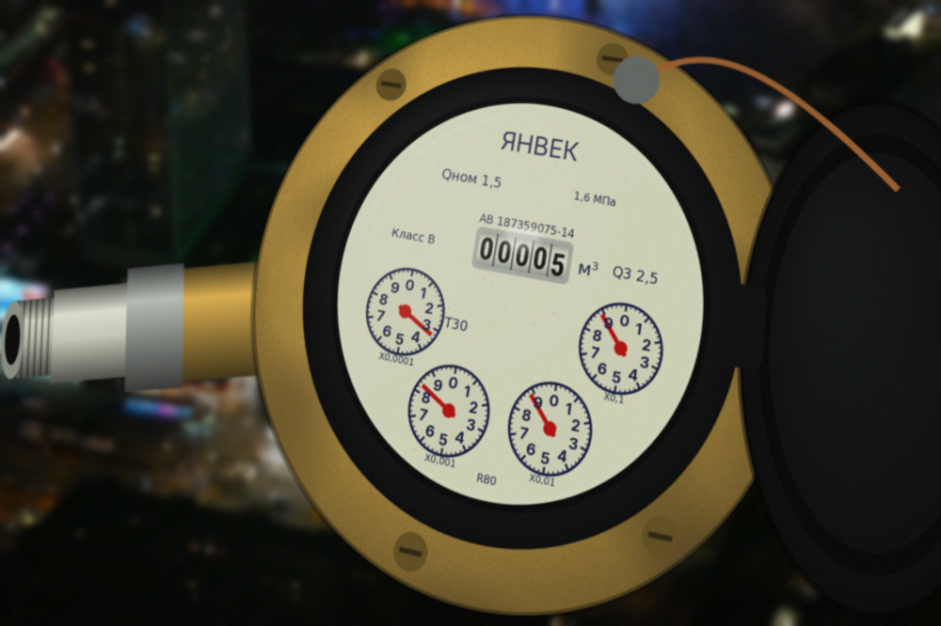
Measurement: 4.8883 m³
